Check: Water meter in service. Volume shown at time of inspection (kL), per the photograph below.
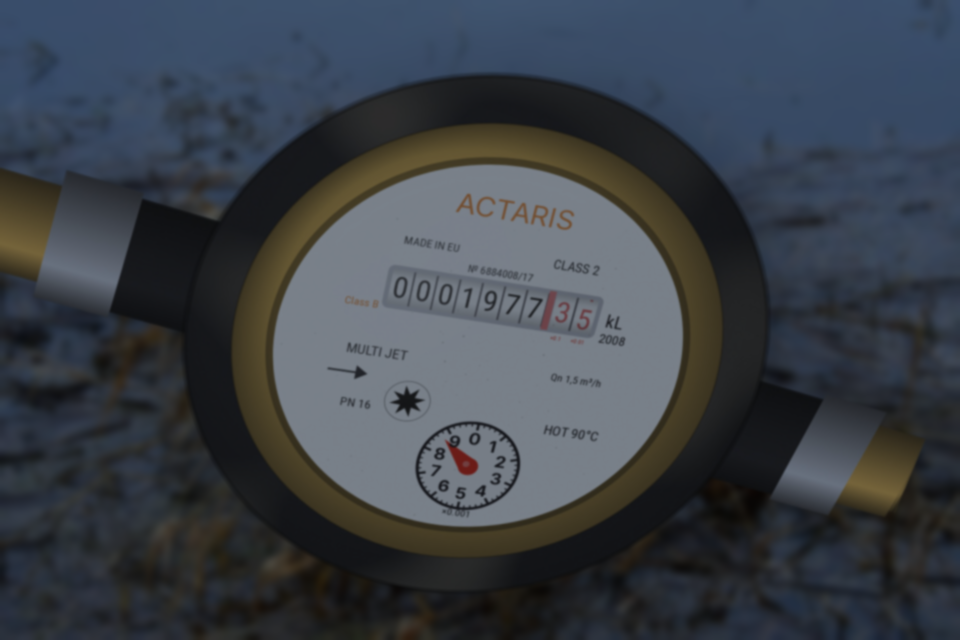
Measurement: 1977.348 kL
